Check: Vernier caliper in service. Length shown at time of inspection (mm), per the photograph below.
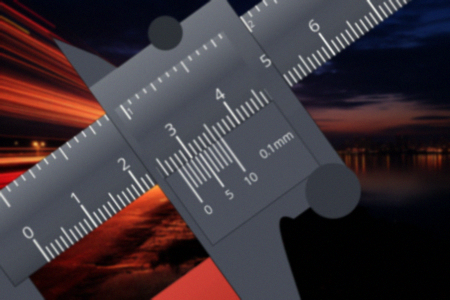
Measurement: 27.0 mm
